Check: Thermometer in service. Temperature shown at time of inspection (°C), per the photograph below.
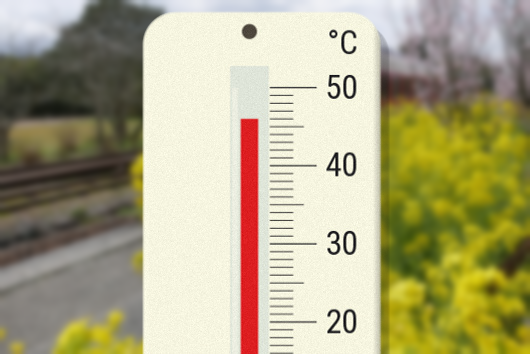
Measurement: 46 °C
